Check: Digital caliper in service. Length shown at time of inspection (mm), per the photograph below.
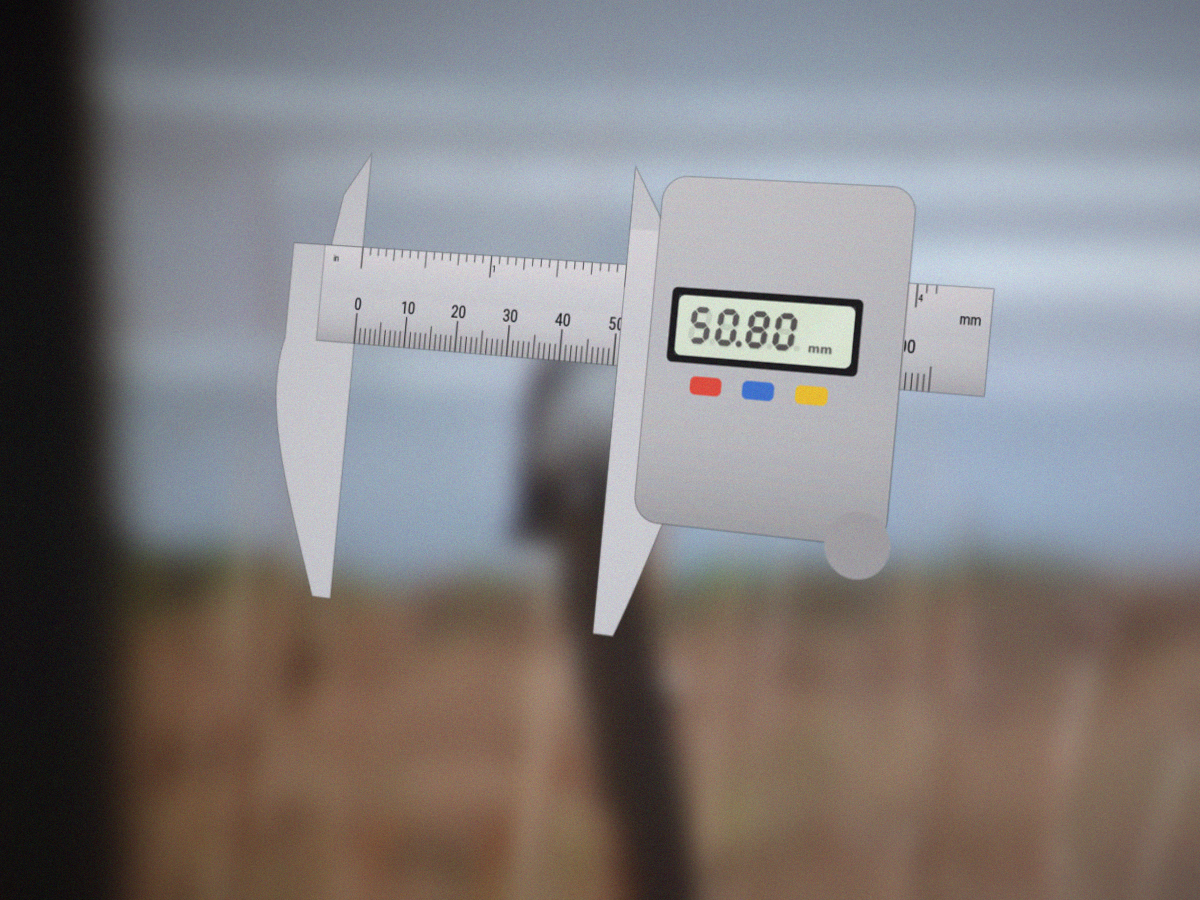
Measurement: 50.80 mm
